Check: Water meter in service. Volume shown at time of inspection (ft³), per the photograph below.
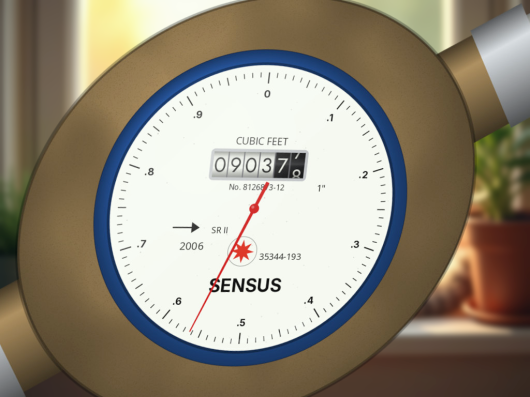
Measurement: 90377.56 ft³
